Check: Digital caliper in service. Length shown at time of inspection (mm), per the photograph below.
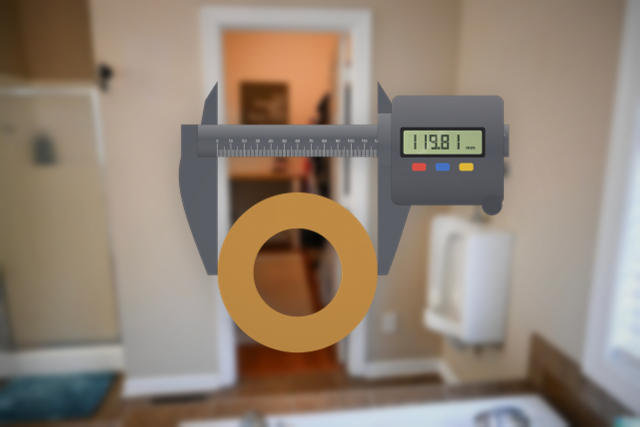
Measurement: 119.81 mm
